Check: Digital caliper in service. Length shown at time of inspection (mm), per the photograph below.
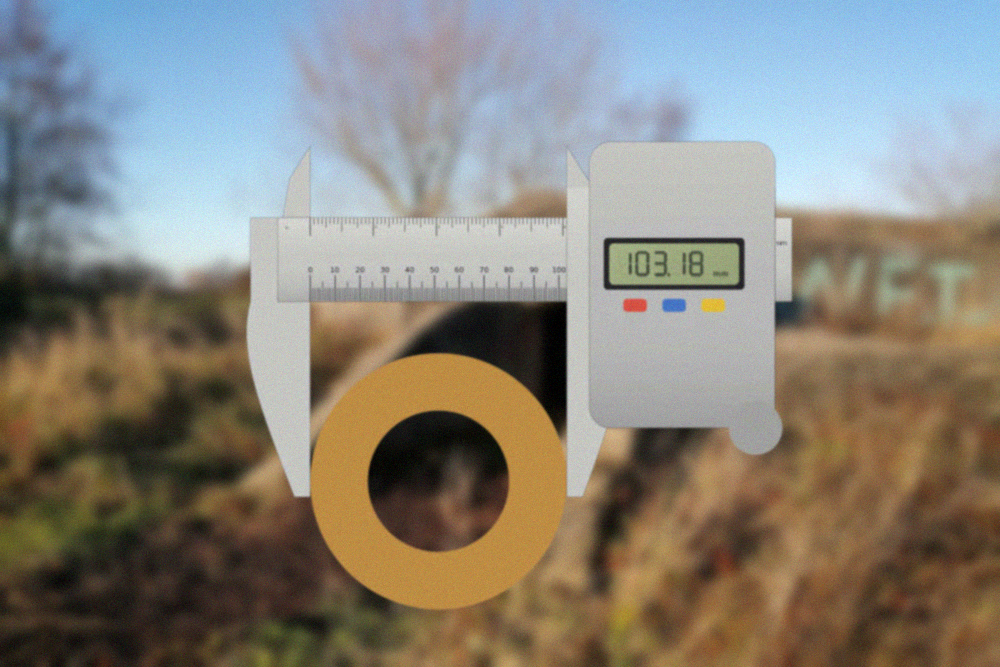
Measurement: 103.18 mm
